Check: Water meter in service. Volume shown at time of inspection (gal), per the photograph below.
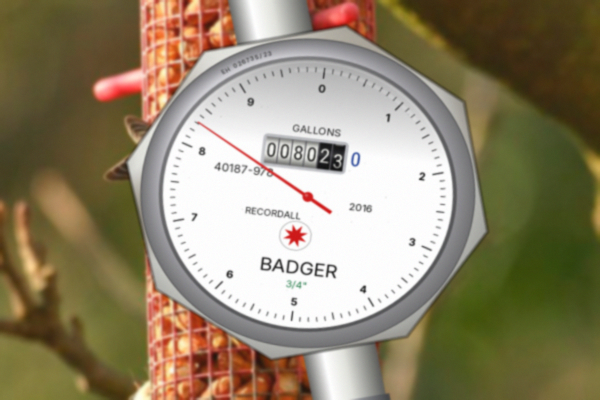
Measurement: 80228.3 gal
